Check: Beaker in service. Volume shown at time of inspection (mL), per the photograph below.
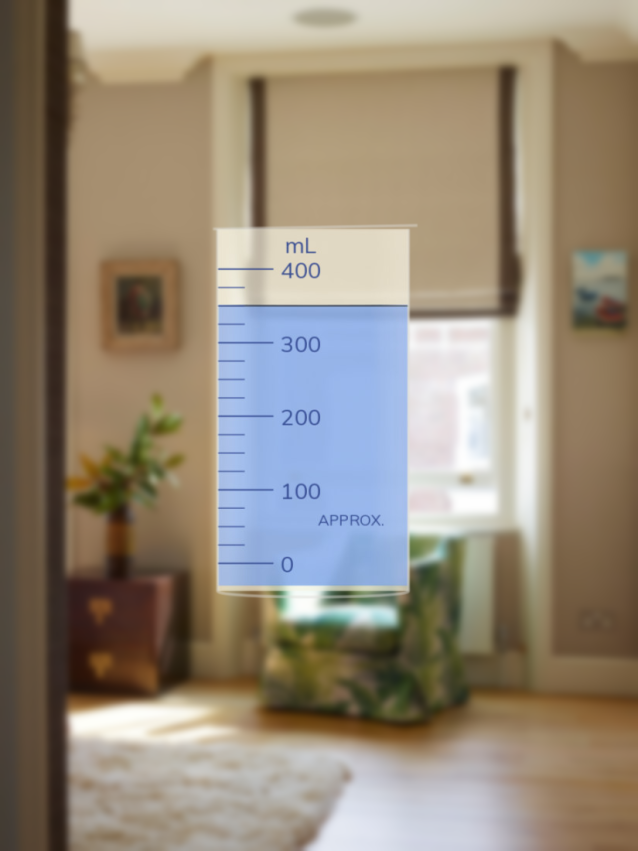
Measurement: 350 mL
